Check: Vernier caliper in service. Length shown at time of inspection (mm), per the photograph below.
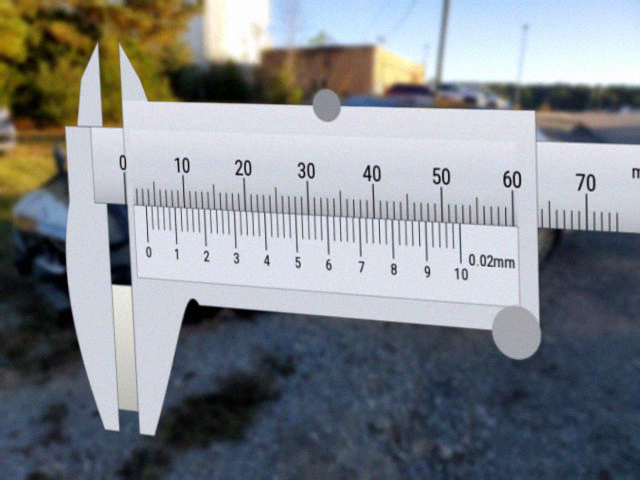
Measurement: 3.5 mm
